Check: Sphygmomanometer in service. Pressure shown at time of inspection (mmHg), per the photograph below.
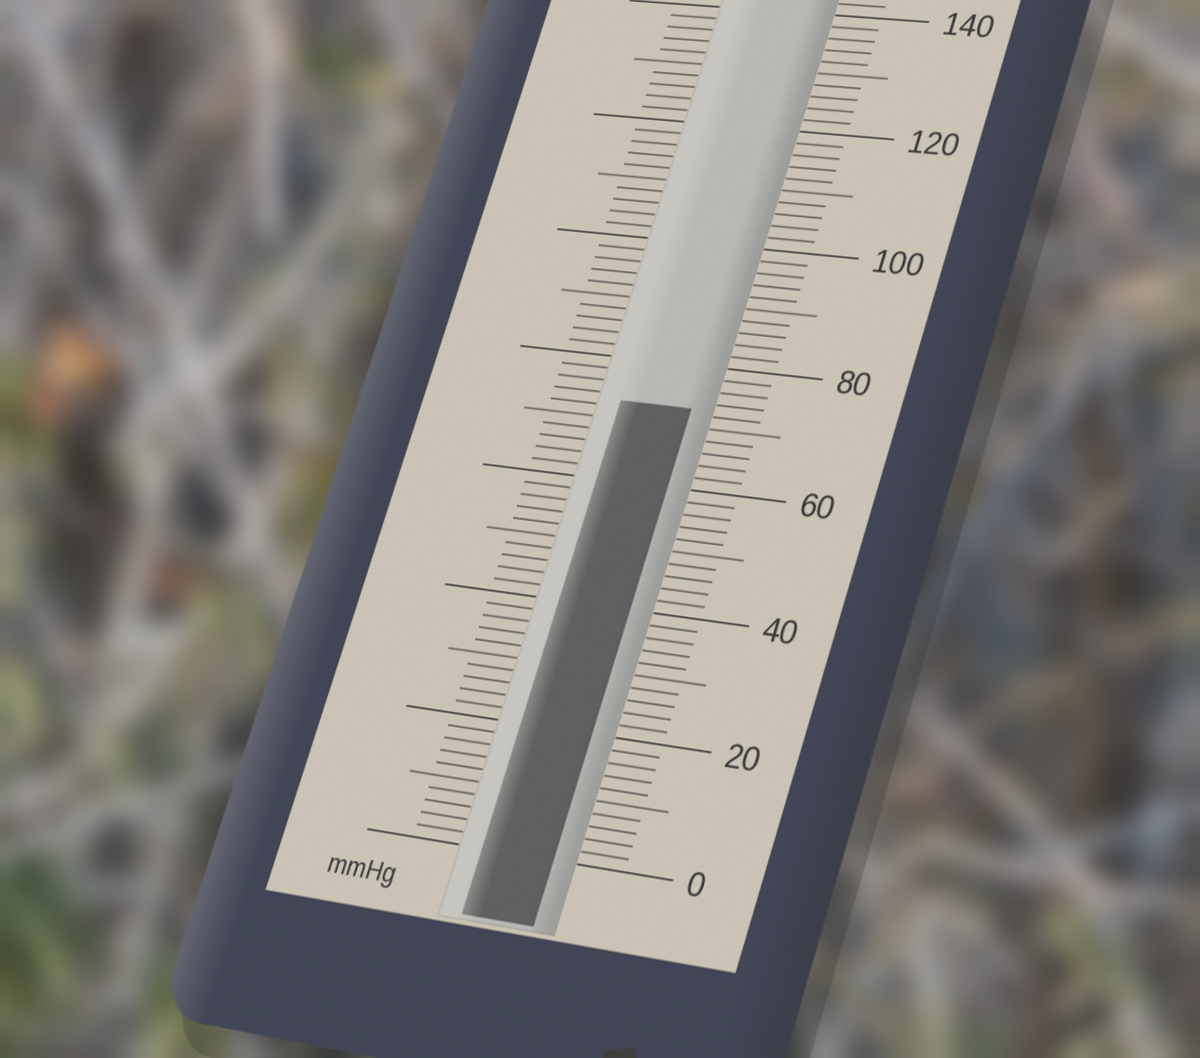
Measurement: 73 mmHg
